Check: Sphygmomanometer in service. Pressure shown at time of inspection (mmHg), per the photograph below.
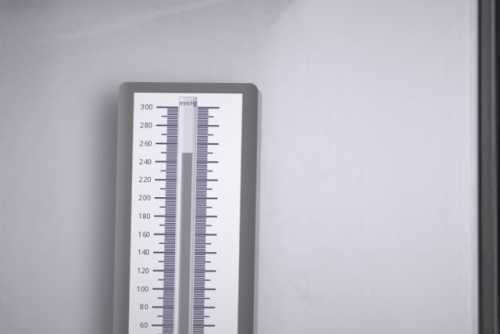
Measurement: 250 mmHg
